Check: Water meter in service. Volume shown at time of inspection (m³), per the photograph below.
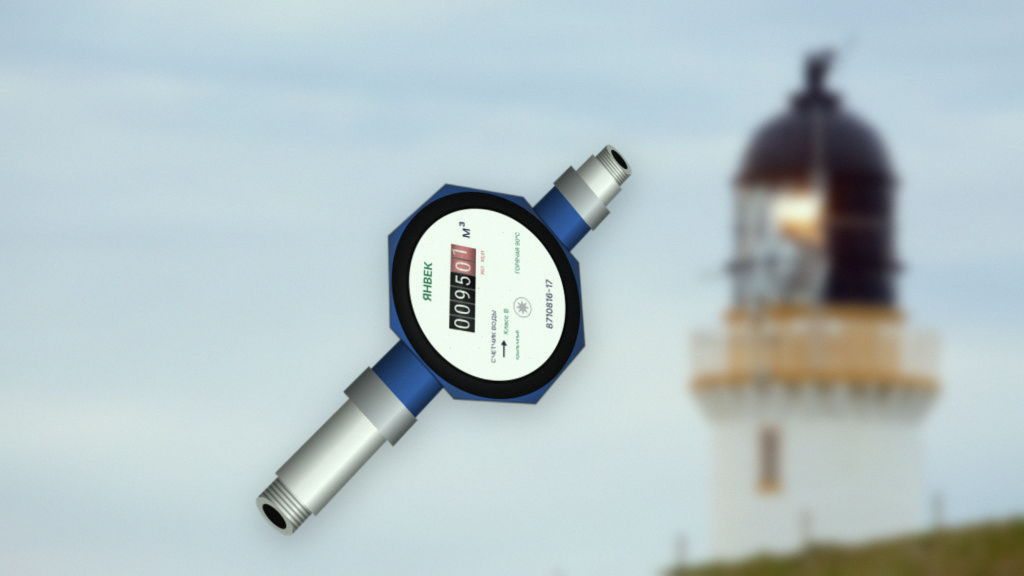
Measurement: 95.01 m³
